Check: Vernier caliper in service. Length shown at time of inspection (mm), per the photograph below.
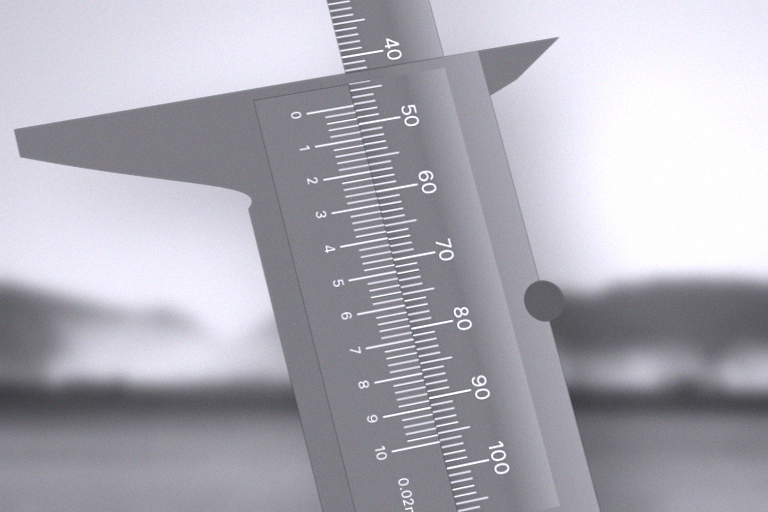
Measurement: 47.2 mm
